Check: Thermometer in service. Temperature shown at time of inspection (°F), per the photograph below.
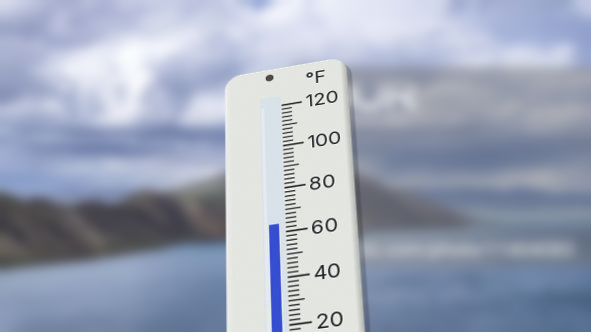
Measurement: 64 °F
